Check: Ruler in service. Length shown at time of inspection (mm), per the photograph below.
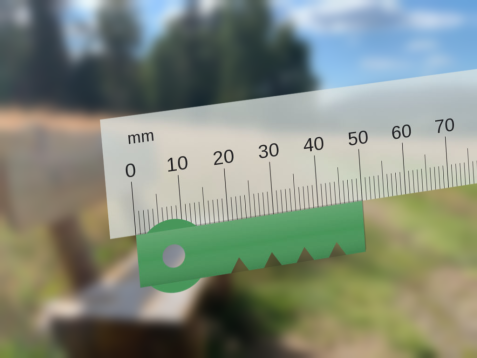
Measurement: 50 mm
